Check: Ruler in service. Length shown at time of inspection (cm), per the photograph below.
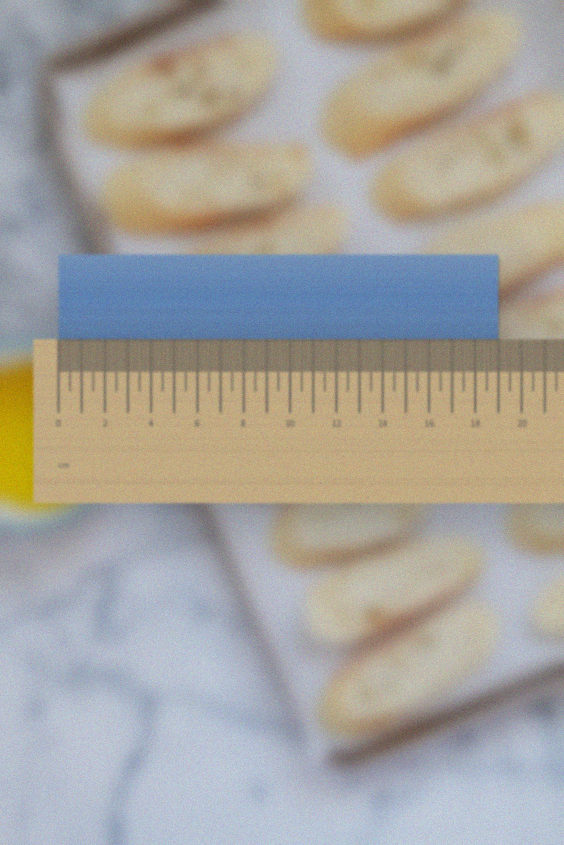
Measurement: 19 cm
